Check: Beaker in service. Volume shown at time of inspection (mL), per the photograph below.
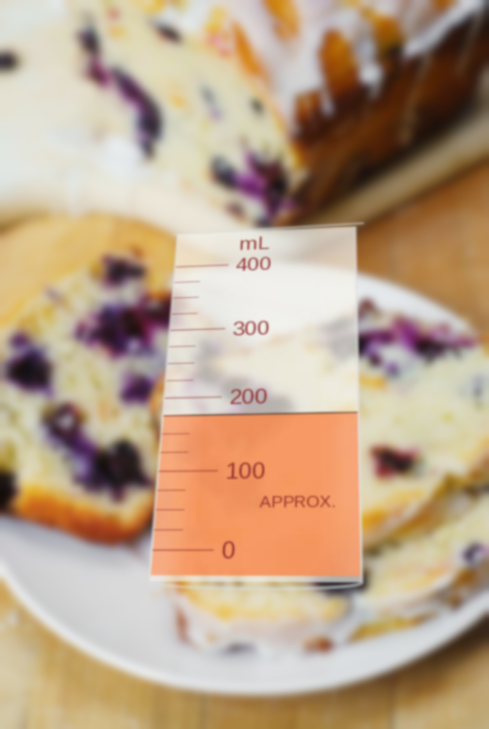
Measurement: 175 mL
